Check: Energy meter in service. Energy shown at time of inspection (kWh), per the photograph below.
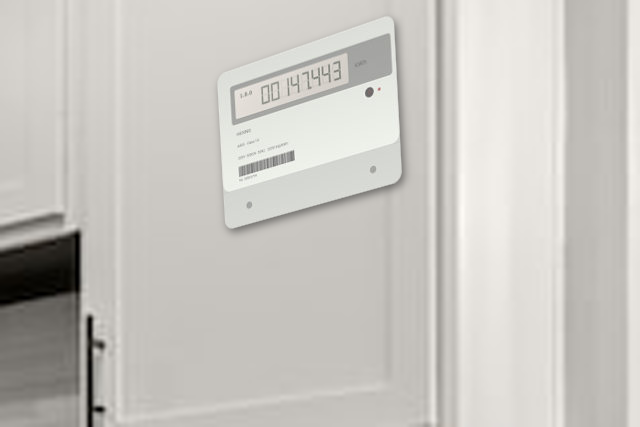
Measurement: 147.443 kWh
